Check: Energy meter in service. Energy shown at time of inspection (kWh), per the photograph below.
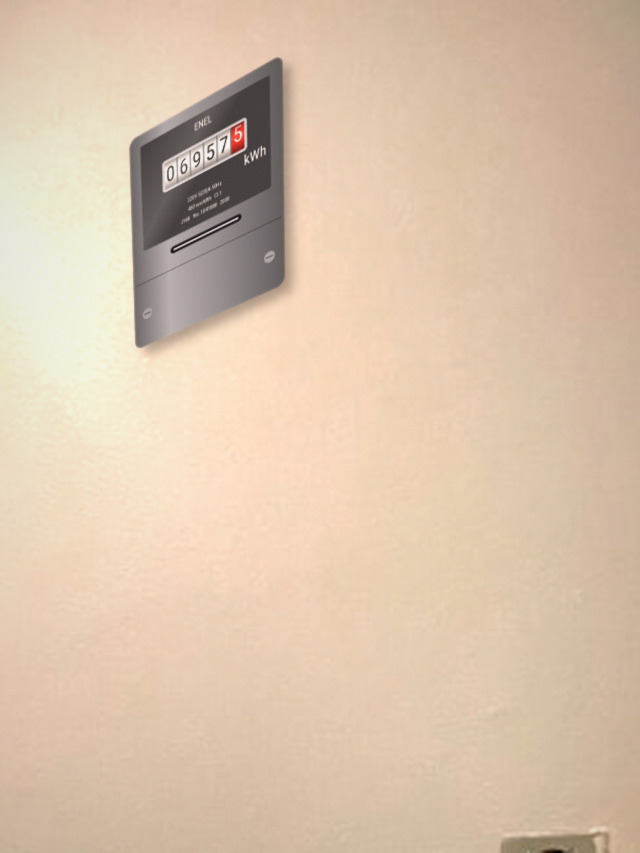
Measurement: 6957.5 kWh
